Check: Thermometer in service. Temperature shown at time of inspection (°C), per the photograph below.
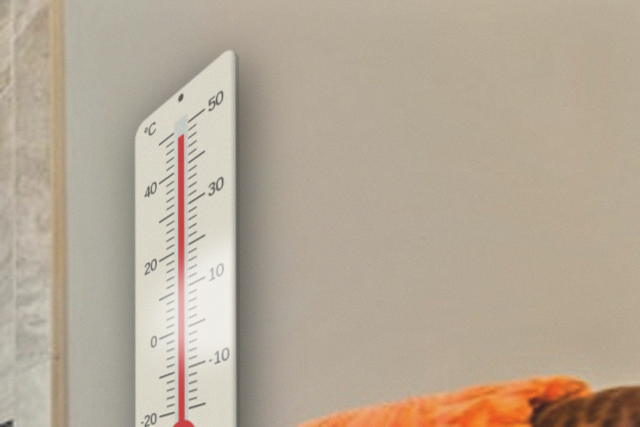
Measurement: 48 °C
